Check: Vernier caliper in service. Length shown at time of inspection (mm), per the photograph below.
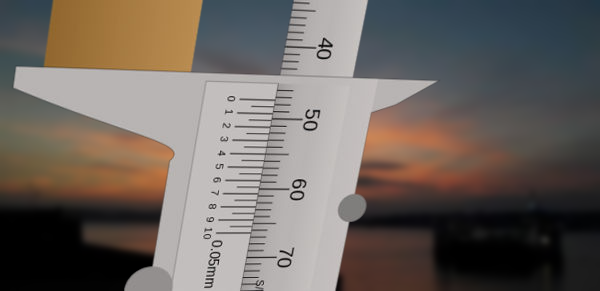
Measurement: 47.4 mm
